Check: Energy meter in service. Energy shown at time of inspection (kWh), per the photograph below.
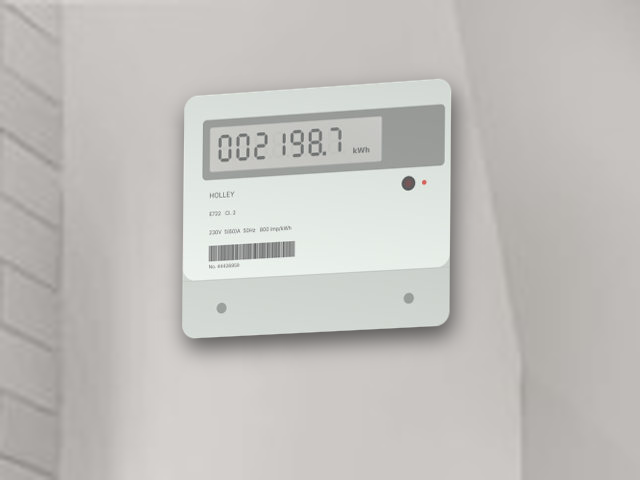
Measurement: 2198.7 kWh
